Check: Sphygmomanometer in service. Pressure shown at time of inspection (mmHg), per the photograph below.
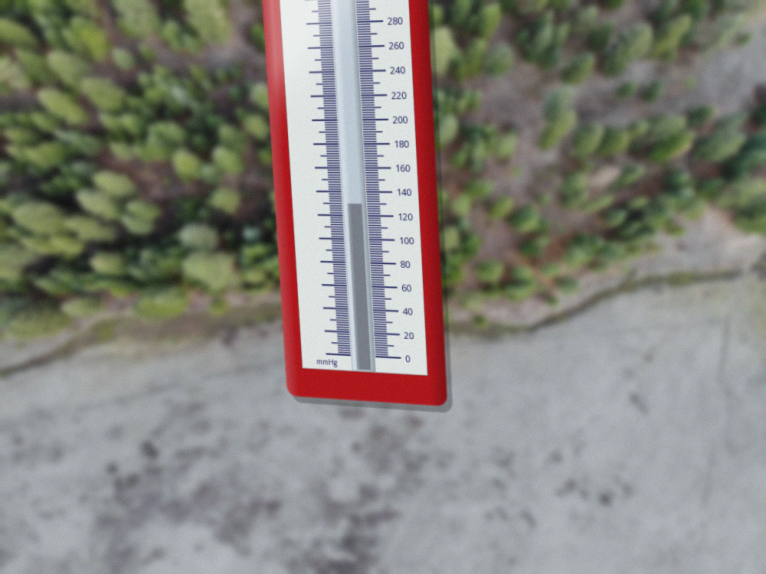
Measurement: 130 mmHg
